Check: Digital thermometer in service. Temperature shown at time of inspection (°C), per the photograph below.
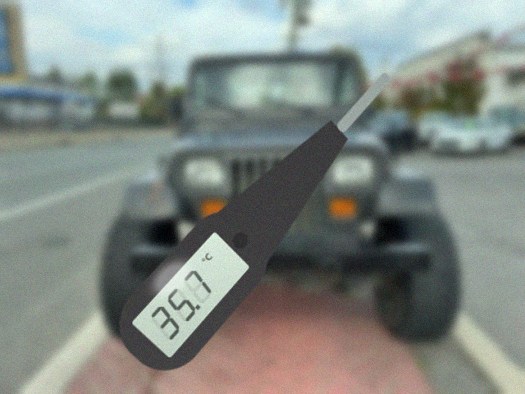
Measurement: 35.7 °C
